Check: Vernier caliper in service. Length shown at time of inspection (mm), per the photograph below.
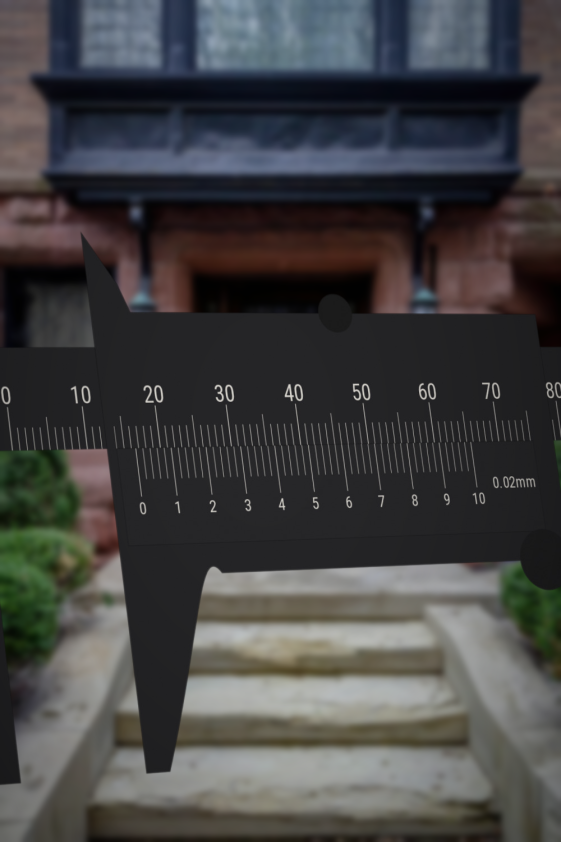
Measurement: 16.6 mm
